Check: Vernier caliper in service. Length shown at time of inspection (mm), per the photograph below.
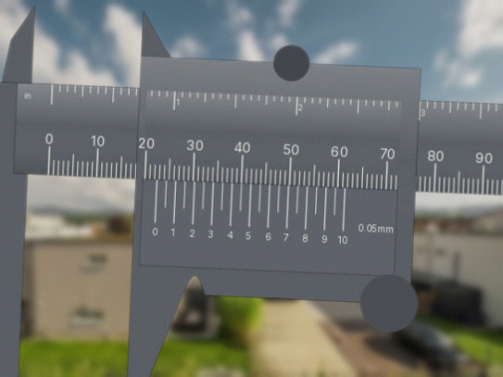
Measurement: 22.5 mm
